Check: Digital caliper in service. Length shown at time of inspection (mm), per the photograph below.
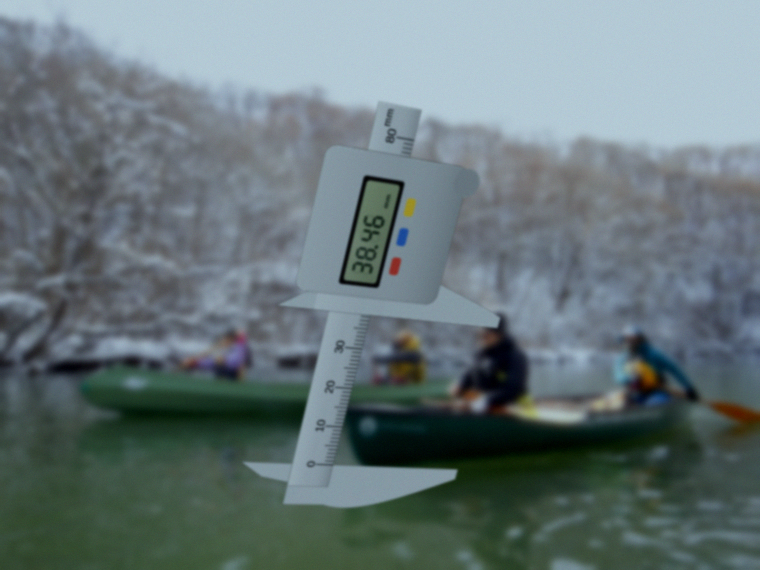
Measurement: 38.46 mm
